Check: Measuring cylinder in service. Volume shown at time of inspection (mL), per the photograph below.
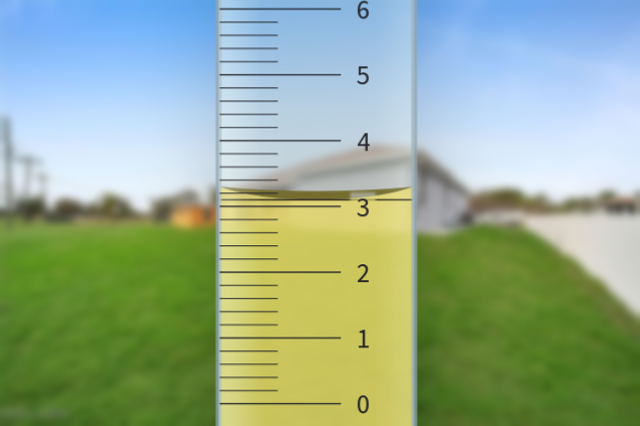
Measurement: 3.1 mL
